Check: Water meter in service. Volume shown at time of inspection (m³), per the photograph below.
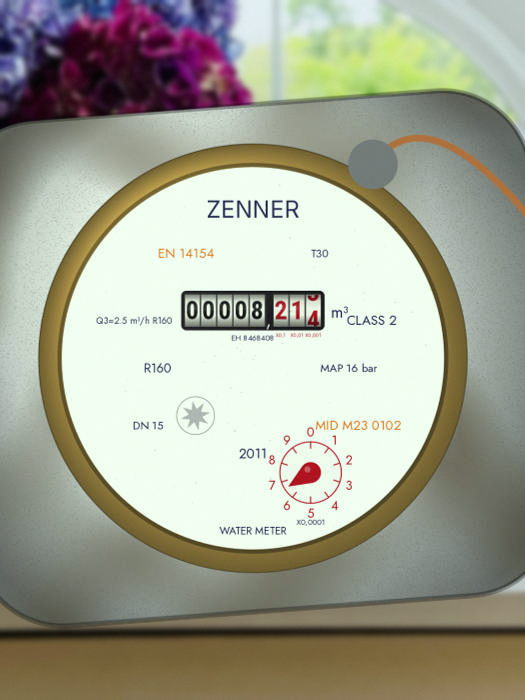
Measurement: 8.2136 m³
